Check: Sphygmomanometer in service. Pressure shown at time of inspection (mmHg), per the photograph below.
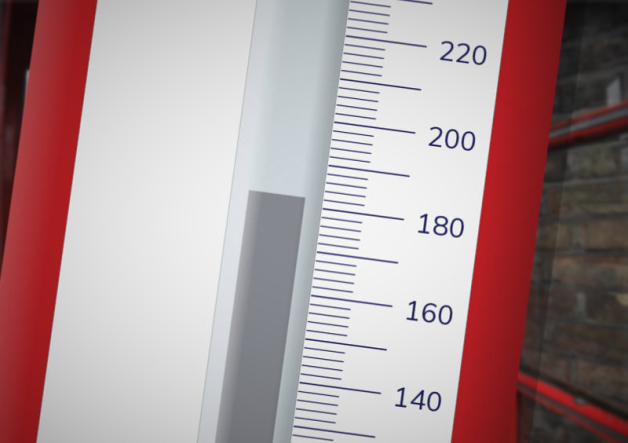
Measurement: 182 mmHg
